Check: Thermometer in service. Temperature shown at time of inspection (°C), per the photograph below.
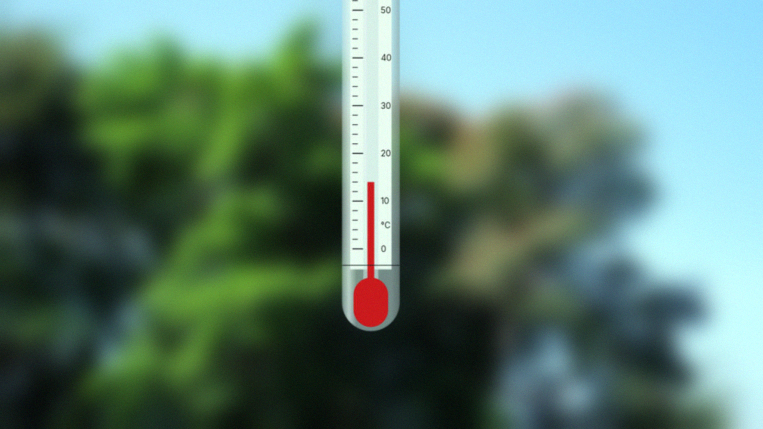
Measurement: 14 °C
